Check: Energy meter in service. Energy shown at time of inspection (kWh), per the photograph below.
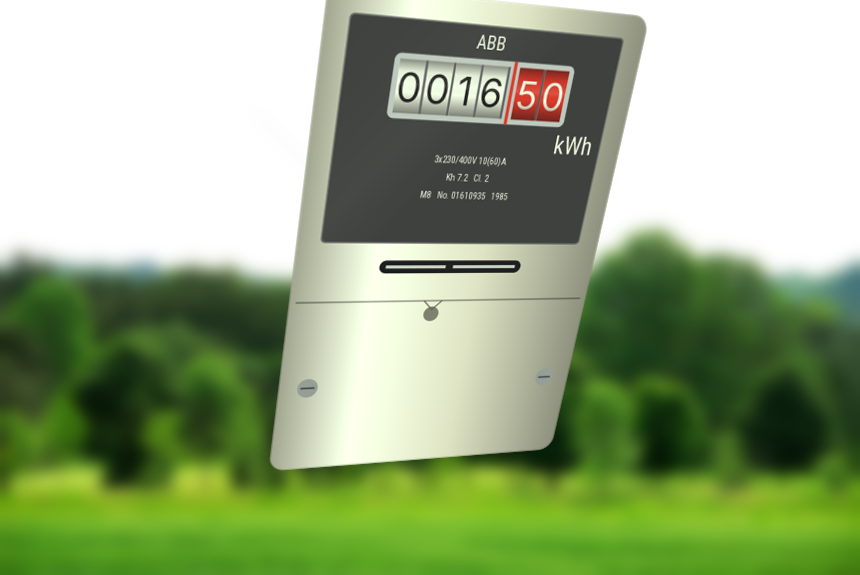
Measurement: 16.50 kWh
